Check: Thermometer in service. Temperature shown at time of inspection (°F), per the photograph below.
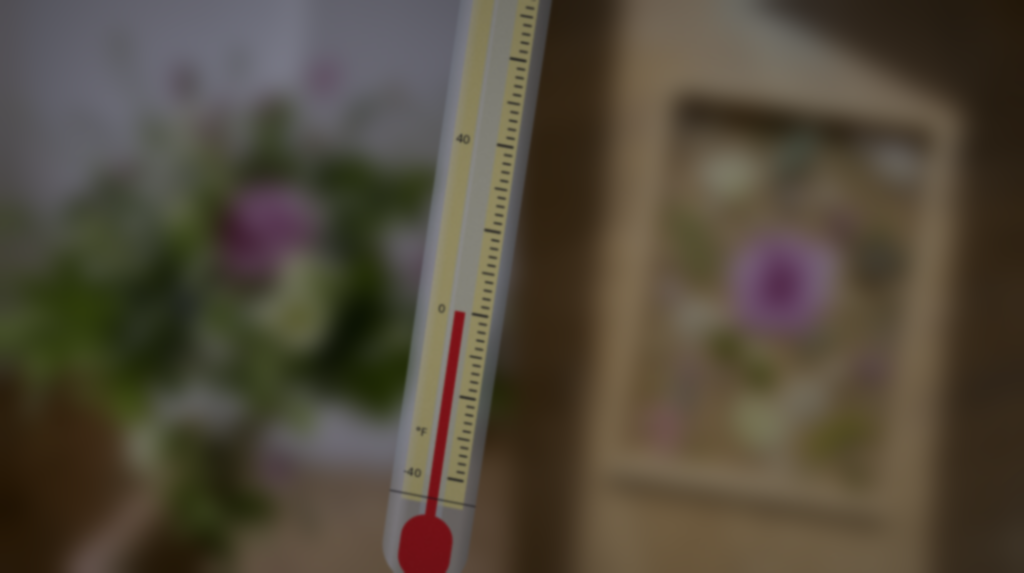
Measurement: 0 °F
